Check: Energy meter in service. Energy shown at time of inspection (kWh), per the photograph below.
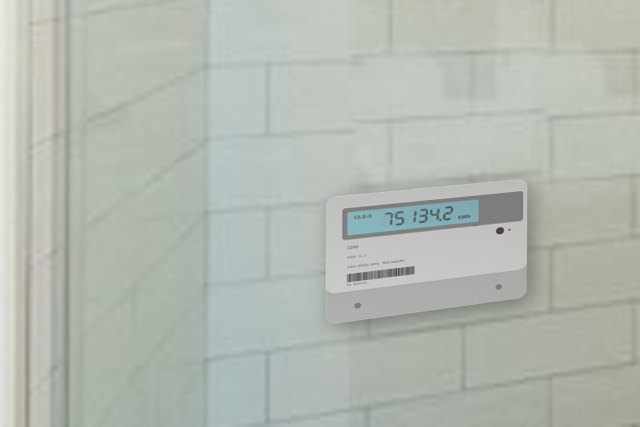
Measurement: 75134.2 kWh
